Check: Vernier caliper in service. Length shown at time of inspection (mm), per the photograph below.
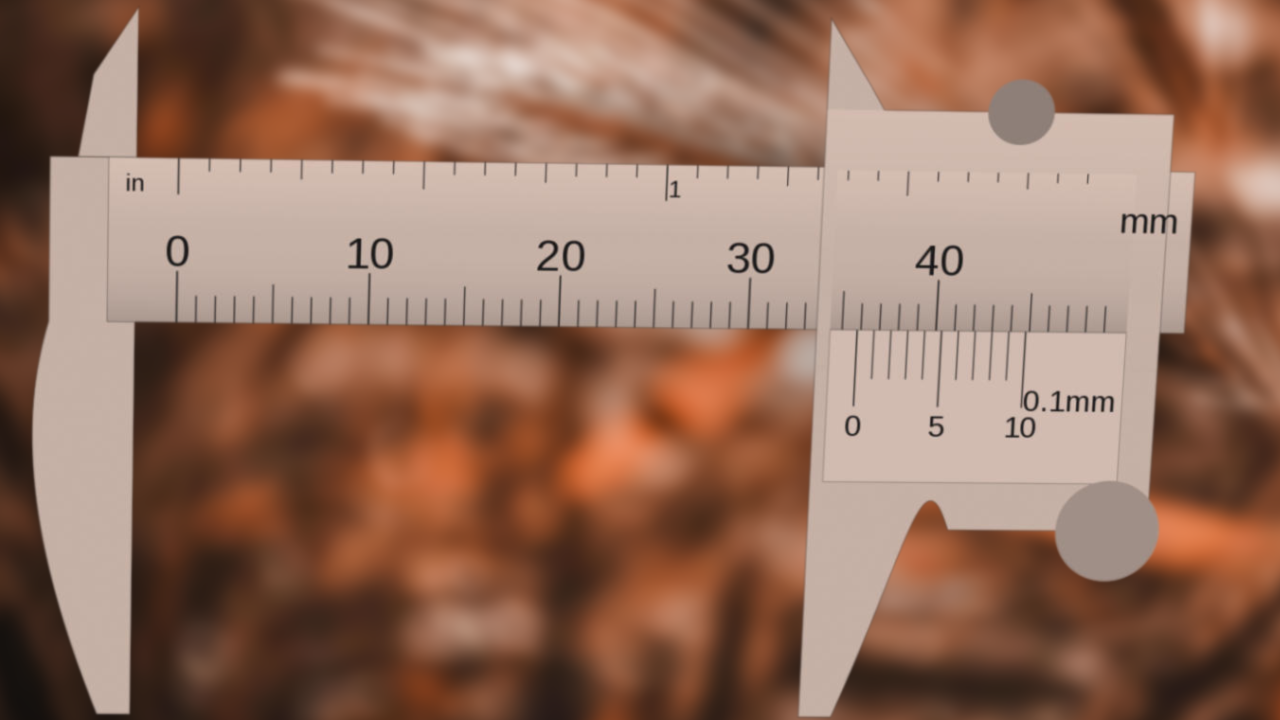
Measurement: 35.8 mm
